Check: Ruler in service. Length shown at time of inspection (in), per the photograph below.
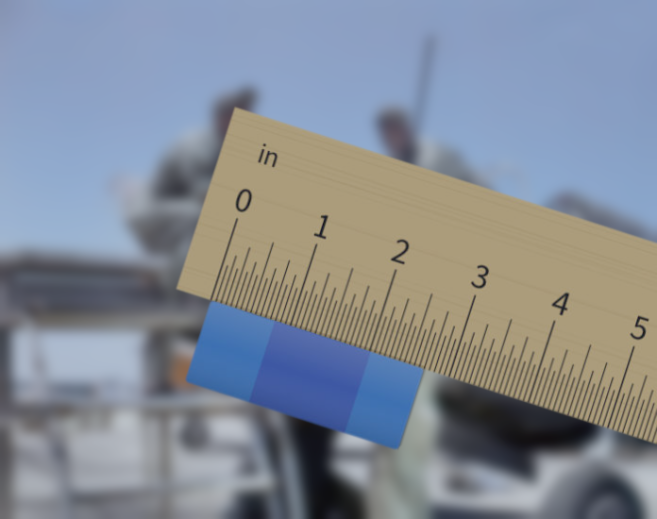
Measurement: 2.6875 in
